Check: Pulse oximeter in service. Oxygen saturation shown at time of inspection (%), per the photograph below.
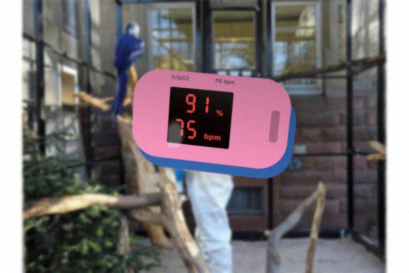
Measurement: 91 %
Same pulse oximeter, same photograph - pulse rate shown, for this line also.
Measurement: 75 bpm
